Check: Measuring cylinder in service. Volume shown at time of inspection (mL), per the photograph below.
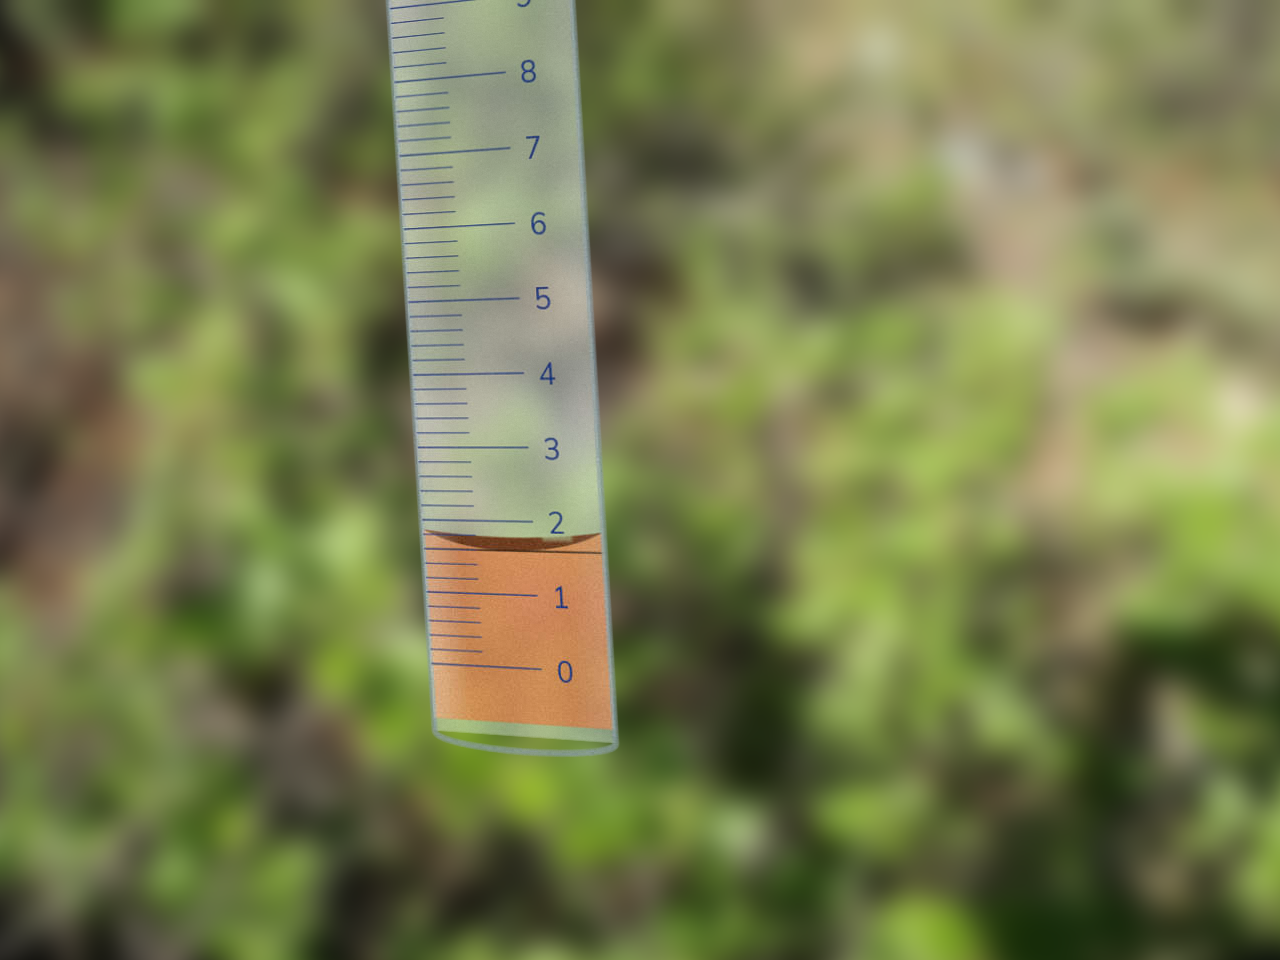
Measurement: 1.6 mL
